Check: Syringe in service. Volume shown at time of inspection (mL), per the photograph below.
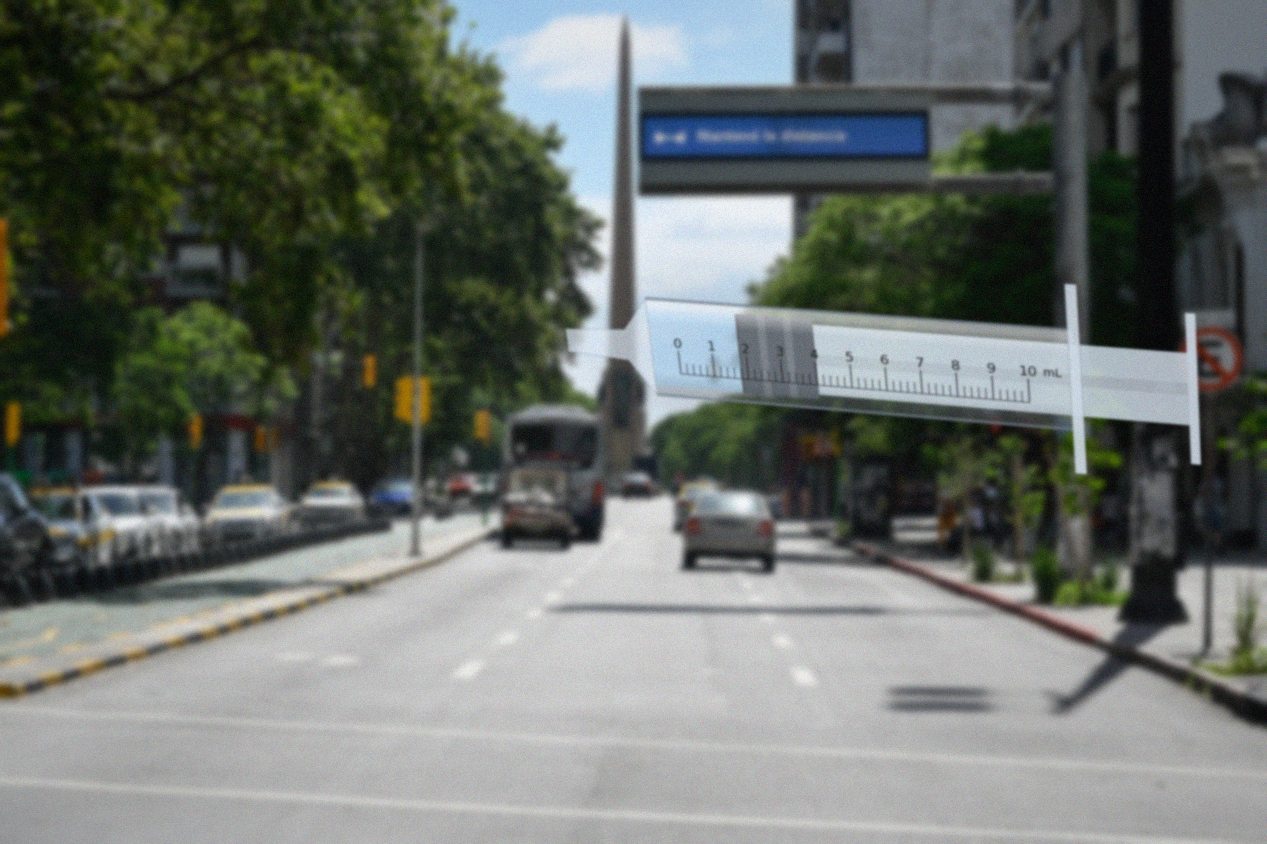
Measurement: 1.8 mL
